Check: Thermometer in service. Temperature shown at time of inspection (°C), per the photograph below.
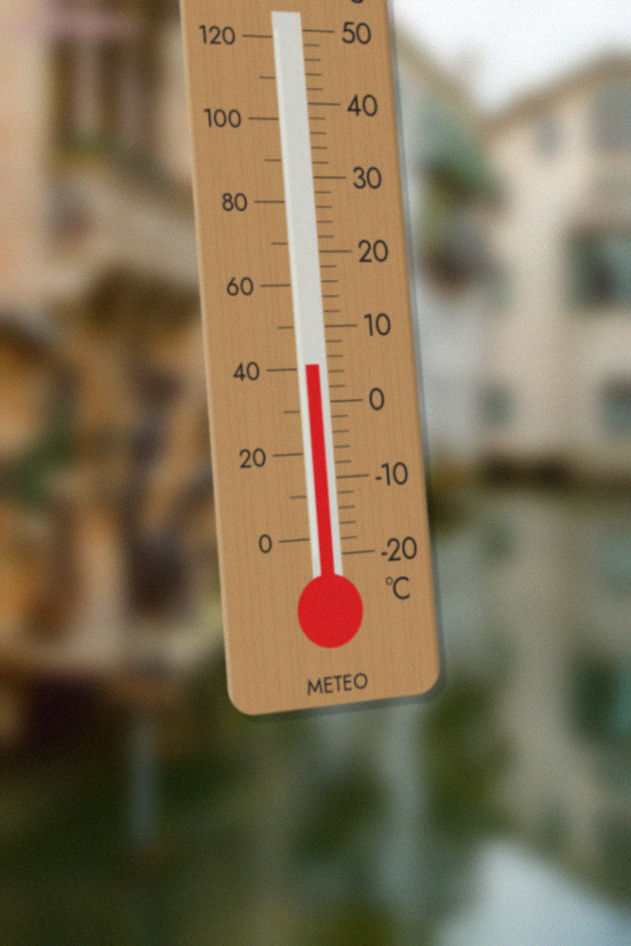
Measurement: 5 °C
